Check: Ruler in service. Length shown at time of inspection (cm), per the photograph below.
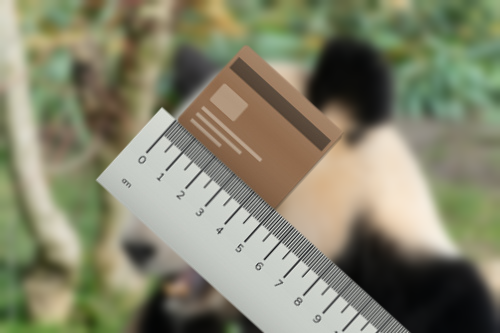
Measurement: 5 cm
